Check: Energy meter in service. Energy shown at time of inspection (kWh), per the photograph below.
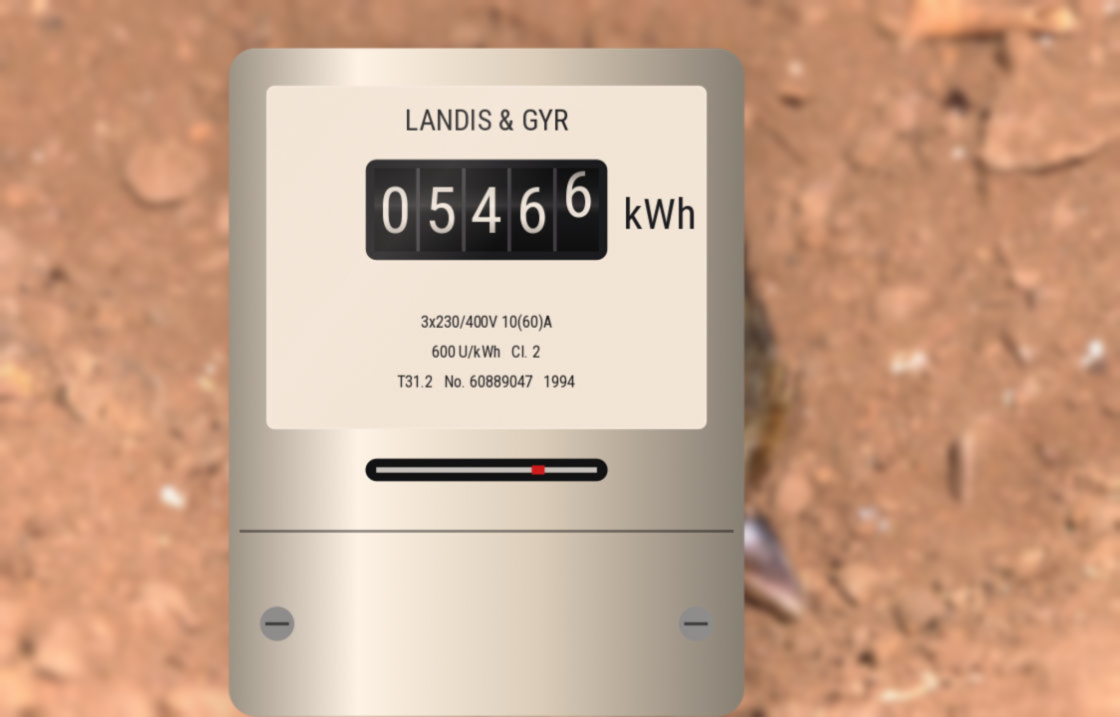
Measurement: 5466 kWh
